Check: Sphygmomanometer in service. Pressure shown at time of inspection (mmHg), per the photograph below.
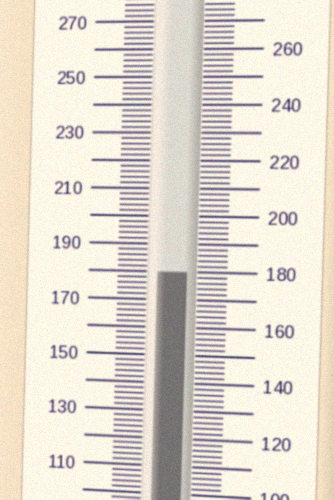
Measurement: 180 mmHg
